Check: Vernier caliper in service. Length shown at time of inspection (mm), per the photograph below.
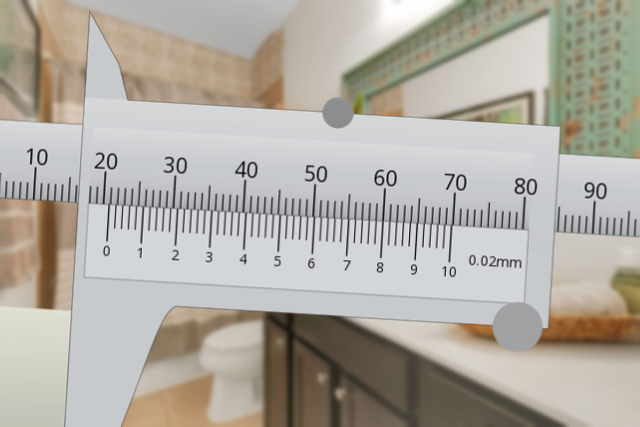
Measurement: 20.8 mm
